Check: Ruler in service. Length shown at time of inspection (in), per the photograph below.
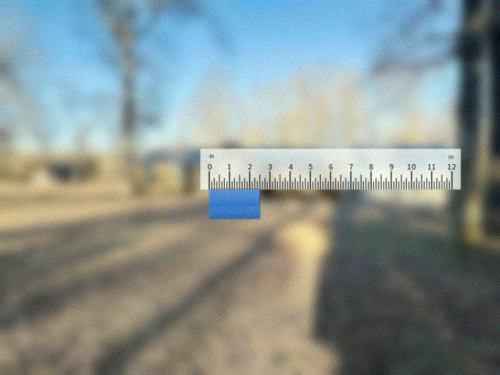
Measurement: 2.5 in
